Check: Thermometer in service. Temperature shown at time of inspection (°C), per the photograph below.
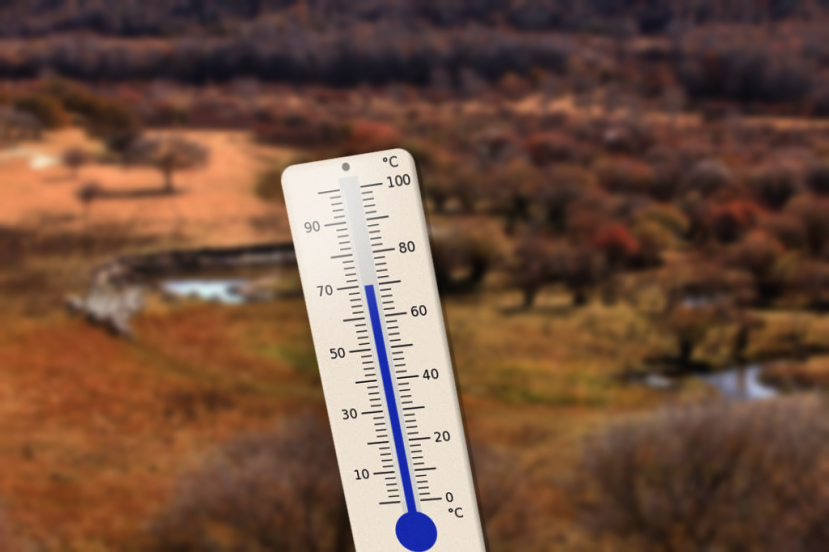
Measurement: 70 °C
